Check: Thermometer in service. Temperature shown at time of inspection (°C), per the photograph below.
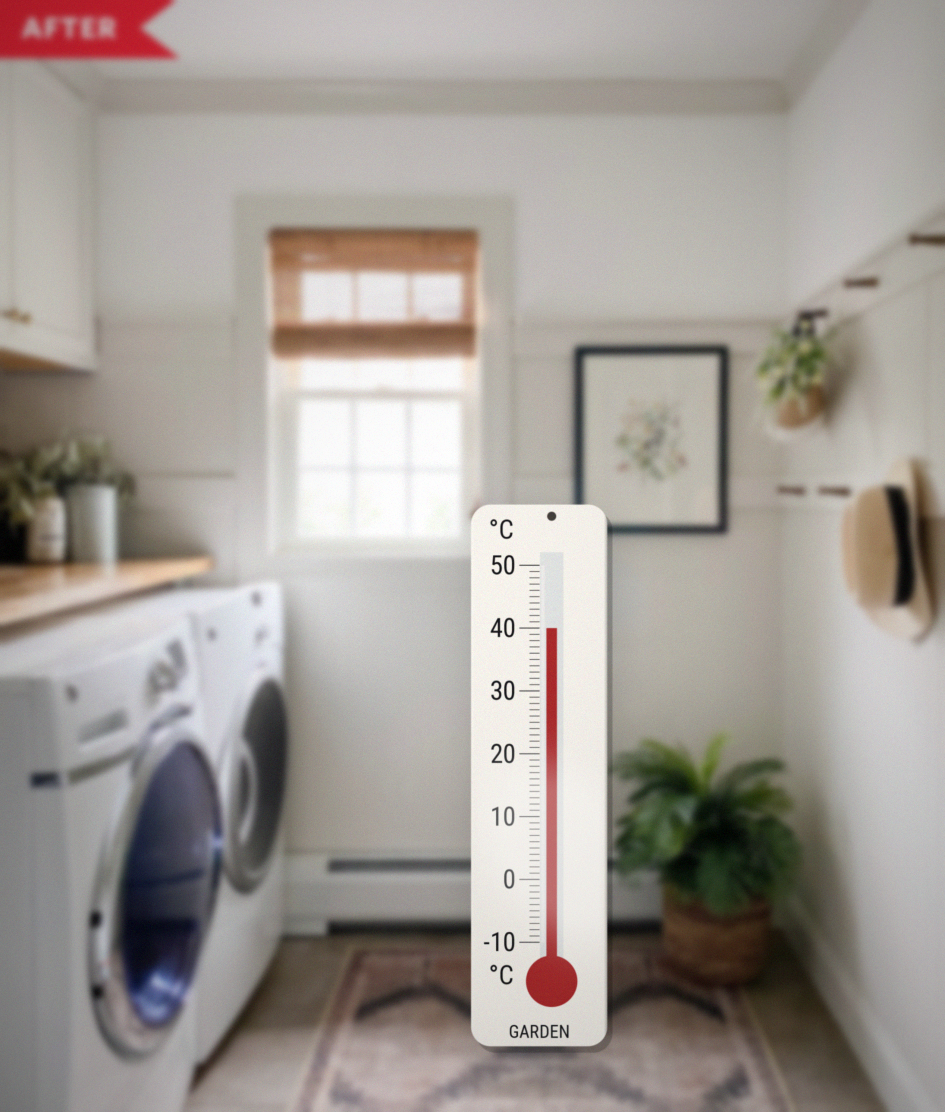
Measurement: 40 °C
